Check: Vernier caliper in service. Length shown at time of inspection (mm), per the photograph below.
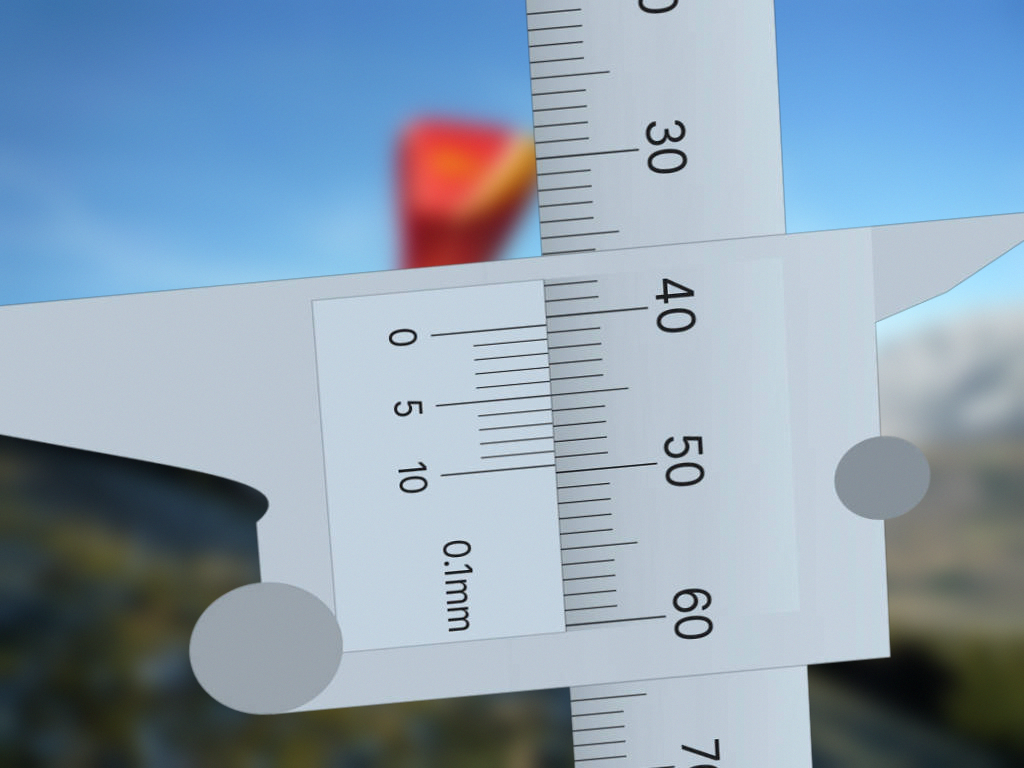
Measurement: 40.5 mm
